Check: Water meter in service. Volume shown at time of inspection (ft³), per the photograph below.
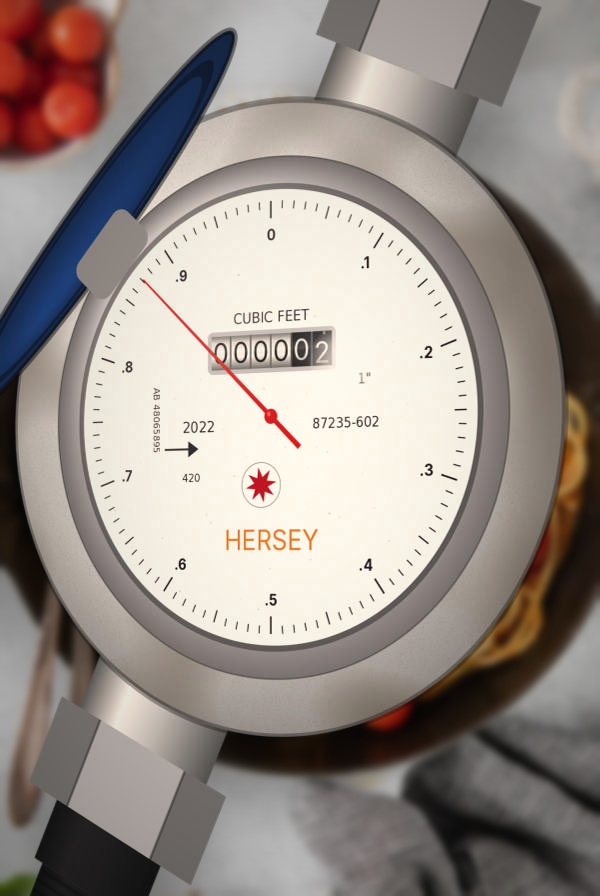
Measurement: 1.87 ft³
